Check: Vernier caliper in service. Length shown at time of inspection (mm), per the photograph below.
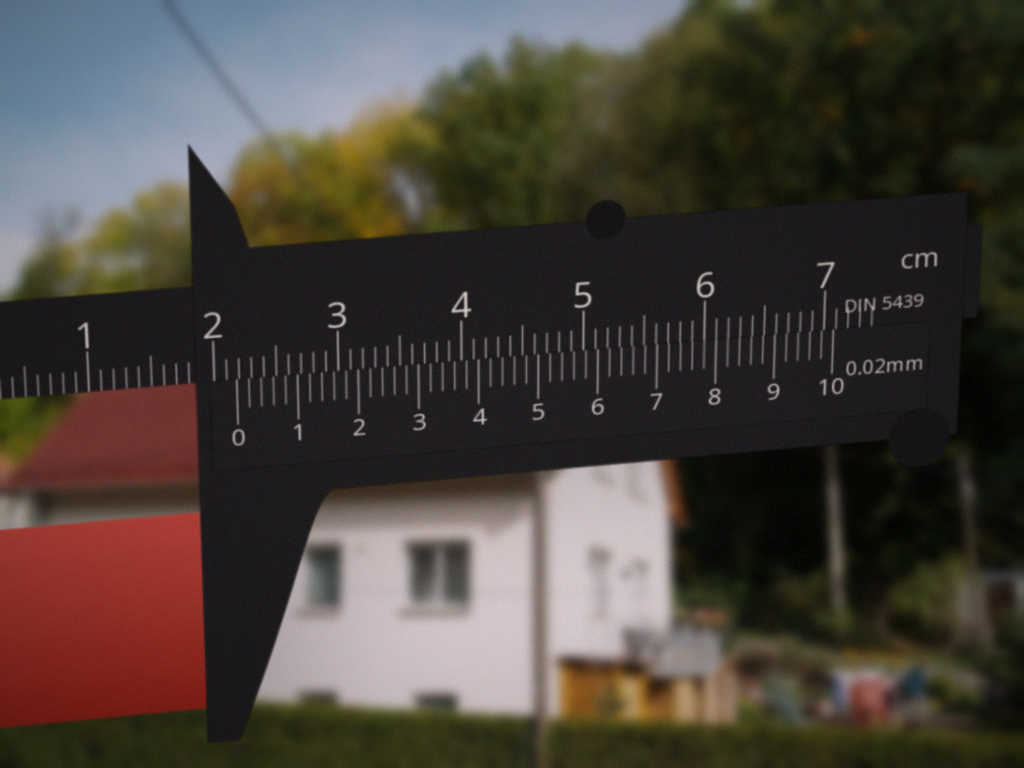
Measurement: 21.8 mm
